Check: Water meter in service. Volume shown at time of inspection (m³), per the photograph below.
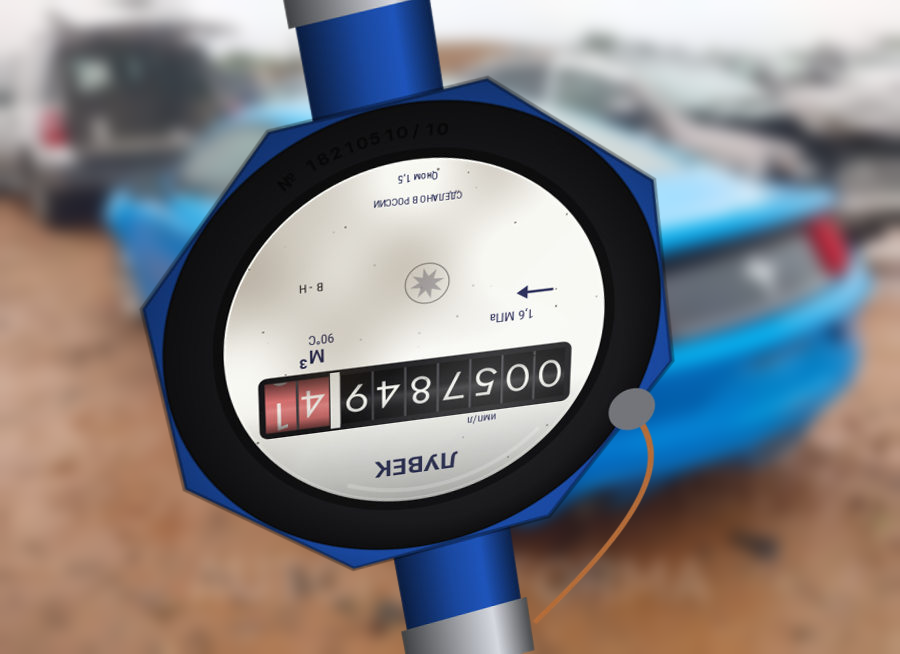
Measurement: 57849.41 m³
